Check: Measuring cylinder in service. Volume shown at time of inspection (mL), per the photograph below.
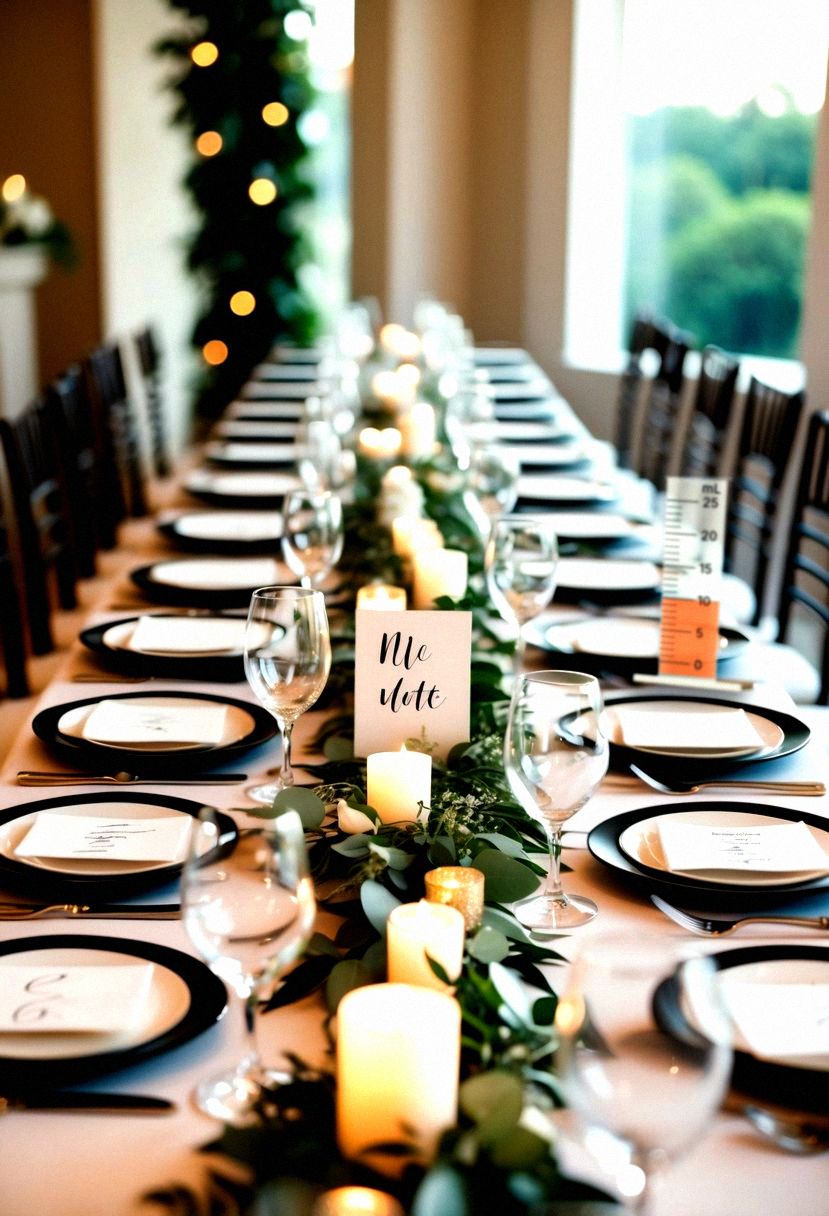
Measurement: 10 mL
